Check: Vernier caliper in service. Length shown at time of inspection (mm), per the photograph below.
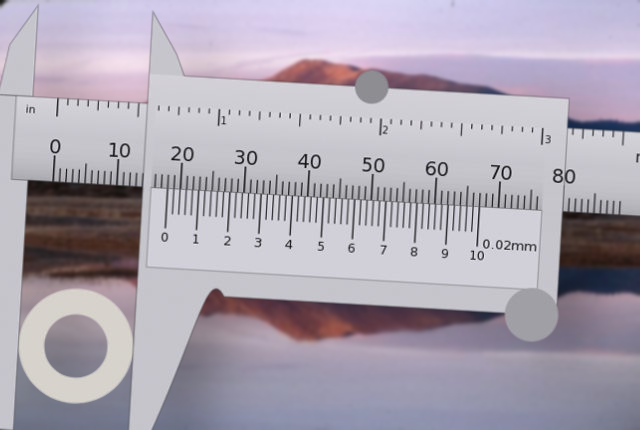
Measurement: 18.0 mm
